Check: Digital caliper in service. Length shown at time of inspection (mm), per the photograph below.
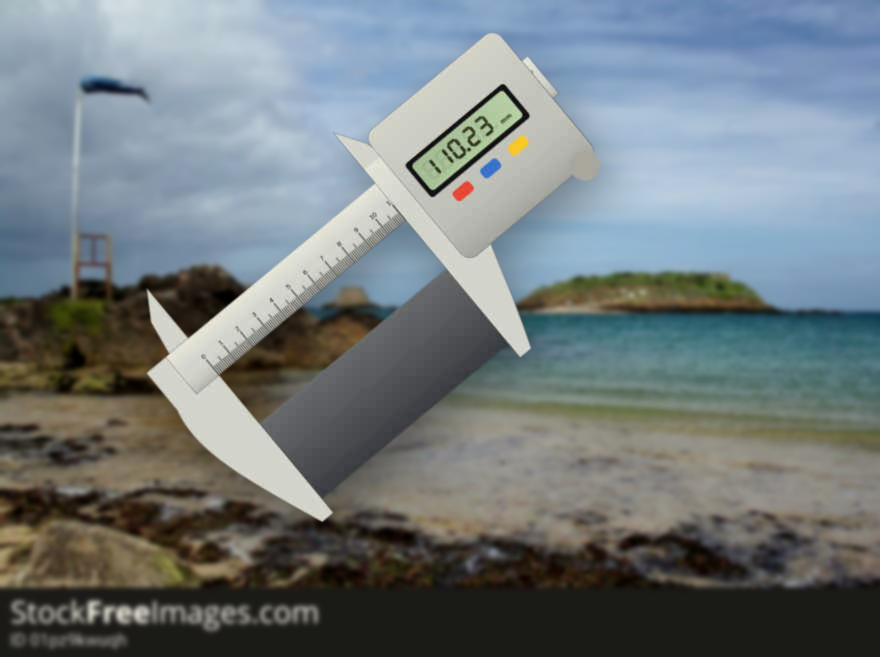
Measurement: 110.23 mm
